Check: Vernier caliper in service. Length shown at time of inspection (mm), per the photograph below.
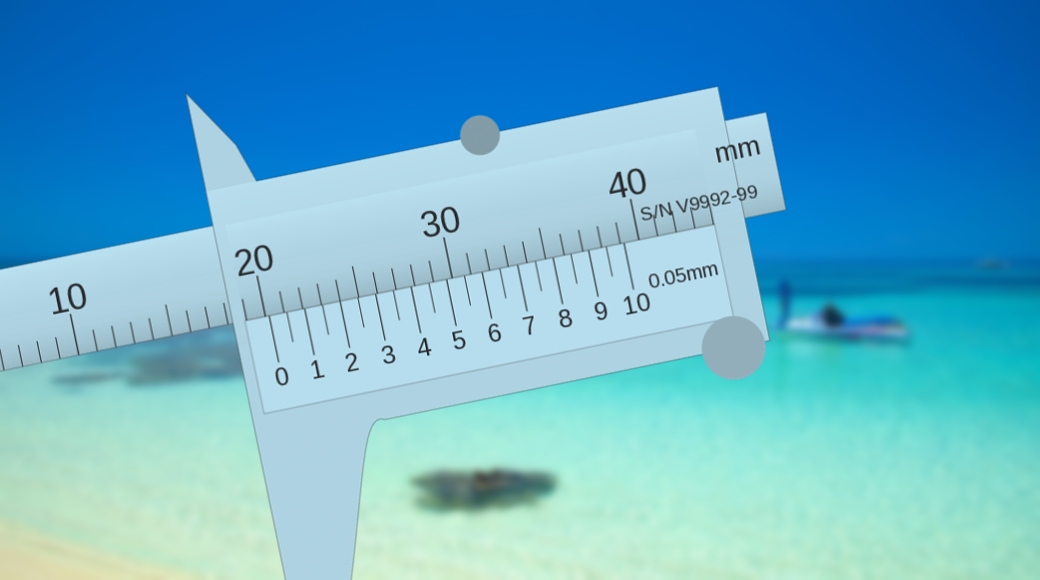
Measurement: 20.2 mm
